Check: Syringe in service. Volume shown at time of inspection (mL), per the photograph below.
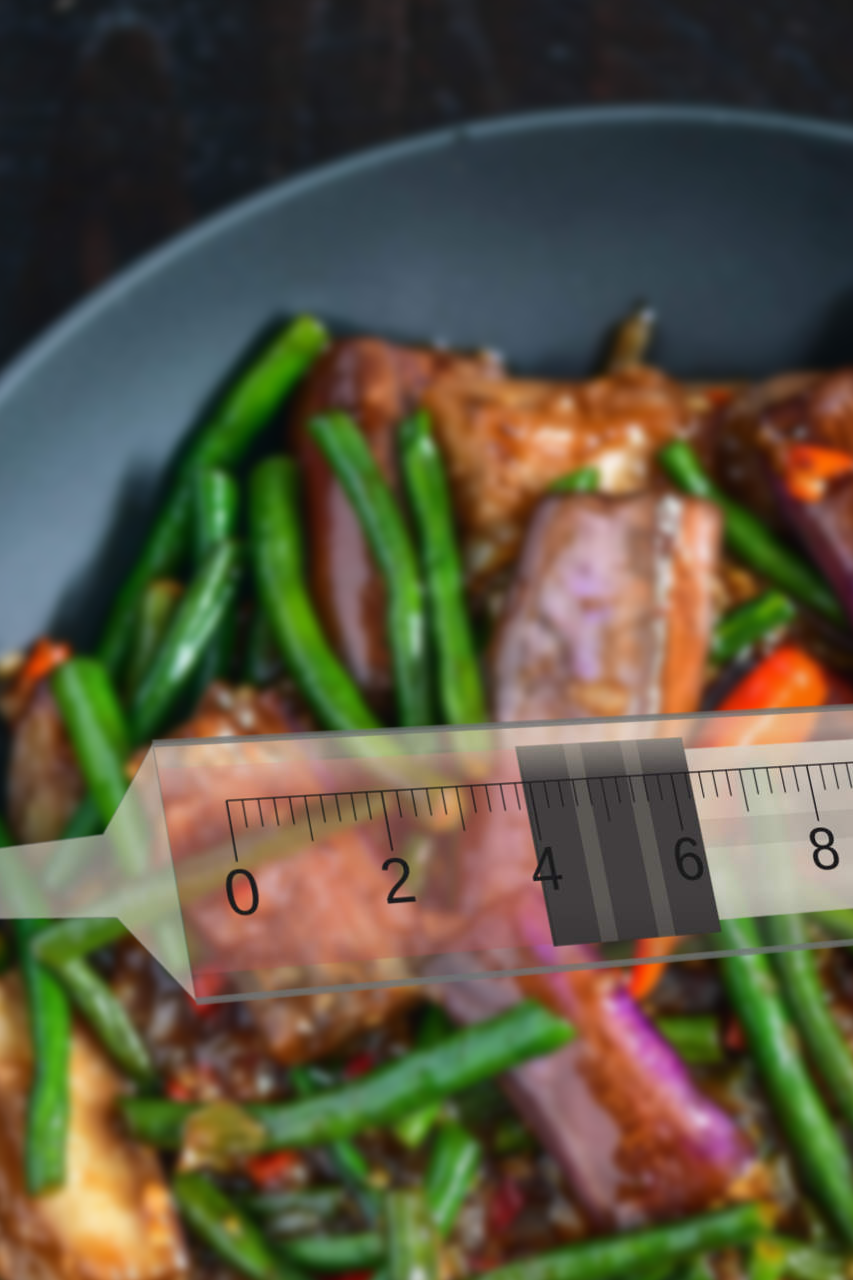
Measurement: 3.9 mL
